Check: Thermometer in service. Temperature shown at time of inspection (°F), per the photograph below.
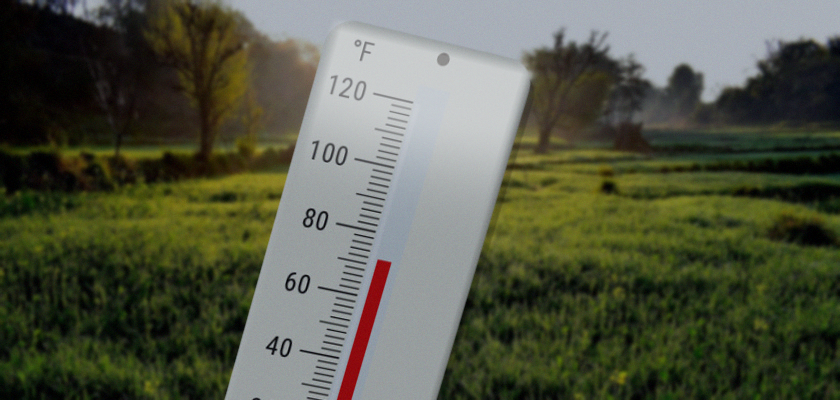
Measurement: 72 °F
